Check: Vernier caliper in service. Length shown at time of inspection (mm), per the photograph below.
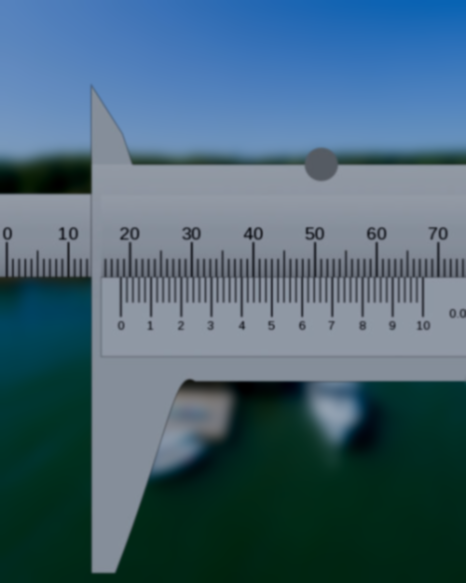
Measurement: 18.5 mm
